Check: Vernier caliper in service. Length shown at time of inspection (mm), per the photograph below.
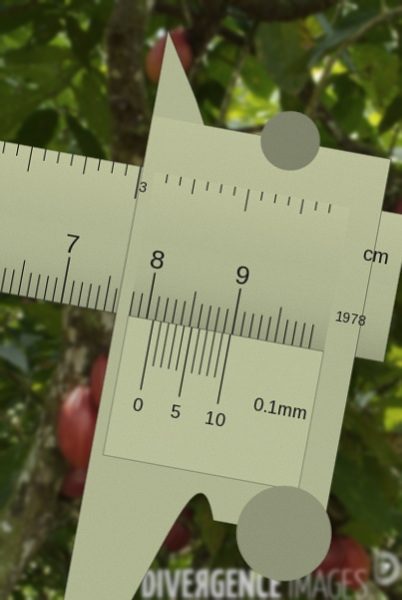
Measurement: 80.8 mm
